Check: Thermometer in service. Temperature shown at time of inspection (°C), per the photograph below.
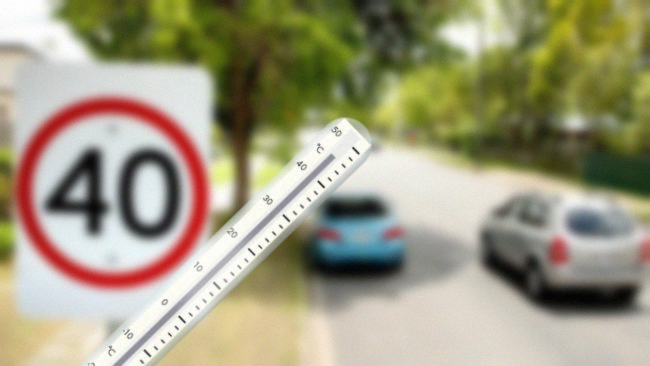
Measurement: 46 °C
